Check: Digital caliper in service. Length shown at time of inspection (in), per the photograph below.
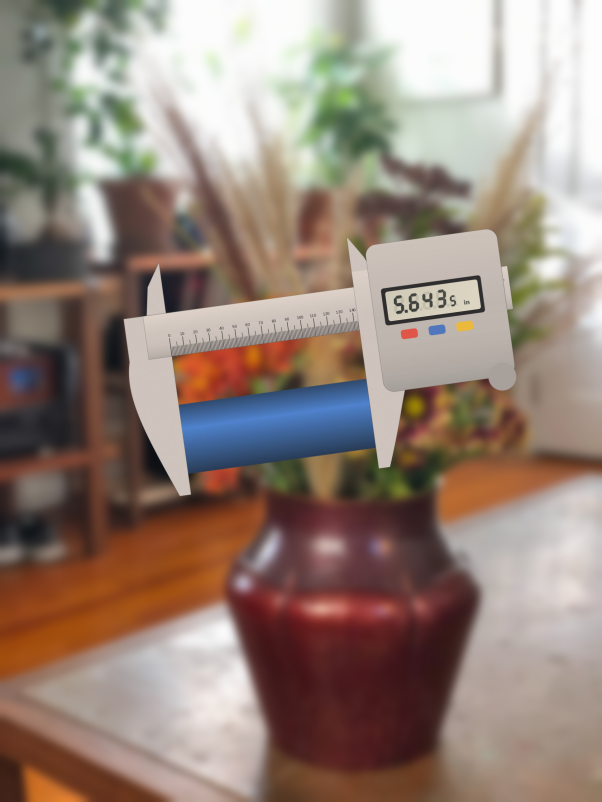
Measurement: 5.6435 in
